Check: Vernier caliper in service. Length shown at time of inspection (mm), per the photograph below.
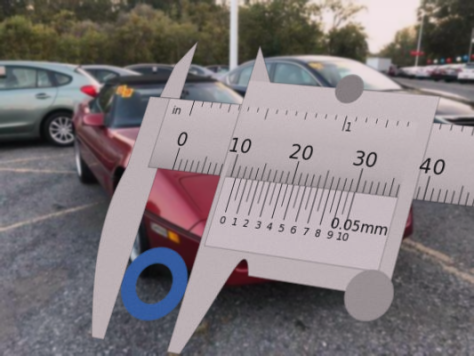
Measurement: 10.8 mm
